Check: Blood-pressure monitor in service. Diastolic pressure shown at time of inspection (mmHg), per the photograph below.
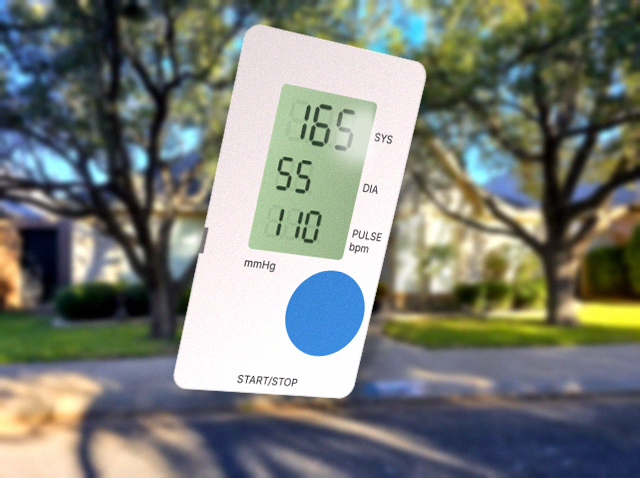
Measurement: 55 mmHg
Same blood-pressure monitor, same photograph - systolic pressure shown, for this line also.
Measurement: 165 mmHg
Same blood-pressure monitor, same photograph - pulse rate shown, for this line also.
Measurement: 110 bpm
